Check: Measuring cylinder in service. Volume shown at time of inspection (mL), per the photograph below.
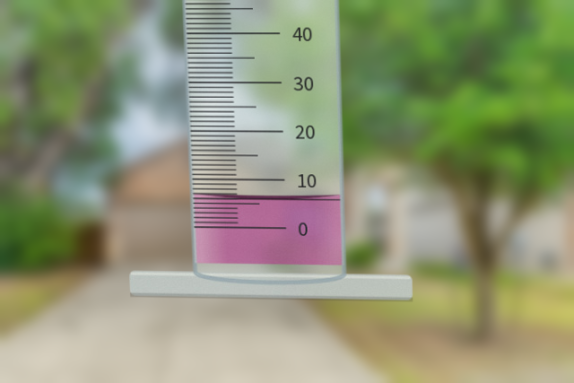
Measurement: 6 mL
